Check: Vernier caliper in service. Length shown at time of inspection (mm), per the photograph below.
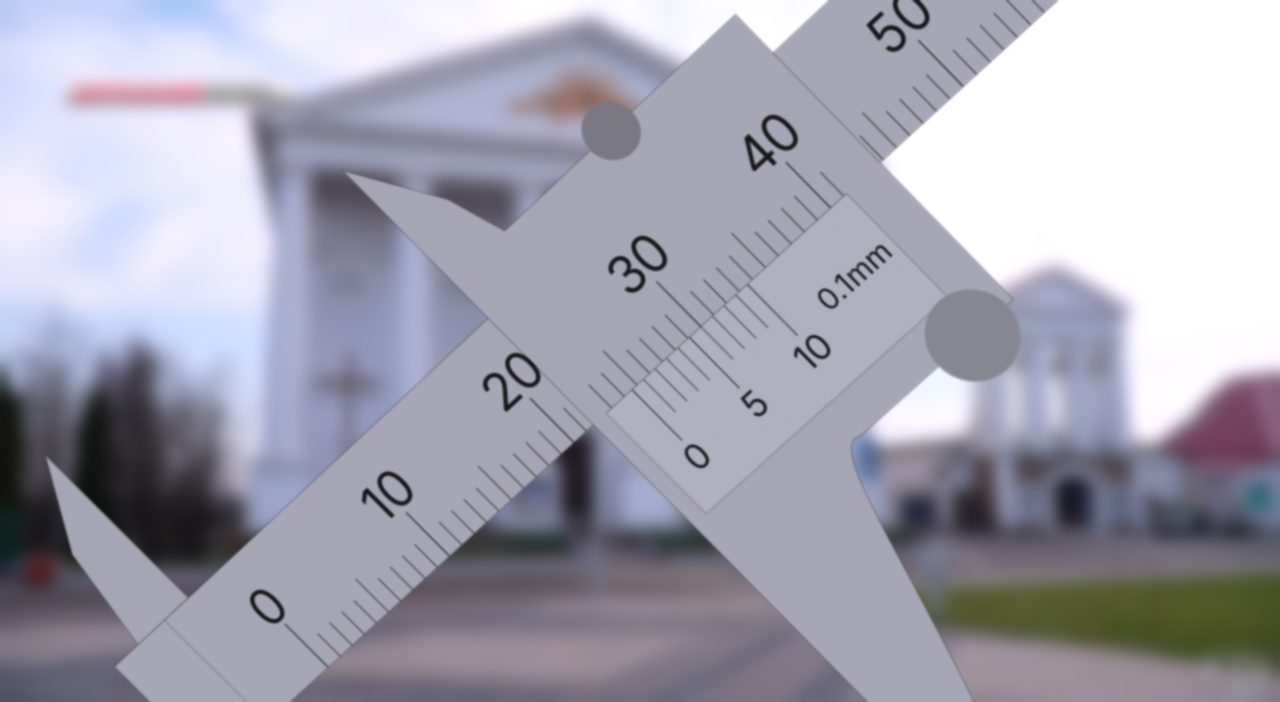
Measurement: 24.6 mm
